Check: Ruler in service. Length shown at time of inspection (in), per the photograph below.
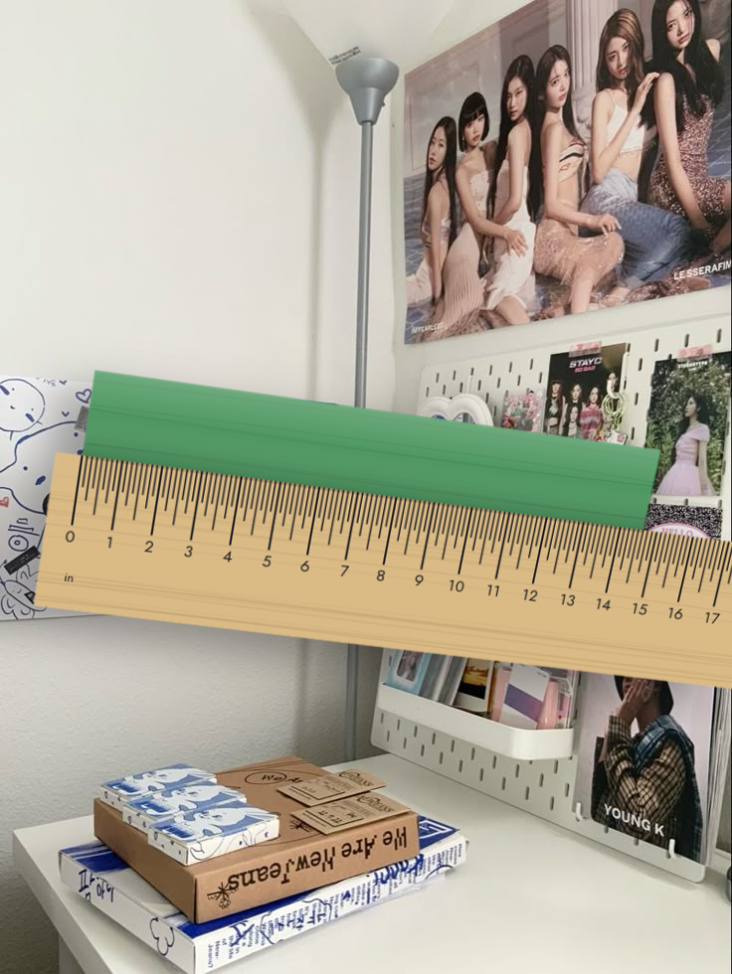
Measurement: 14.625 in
